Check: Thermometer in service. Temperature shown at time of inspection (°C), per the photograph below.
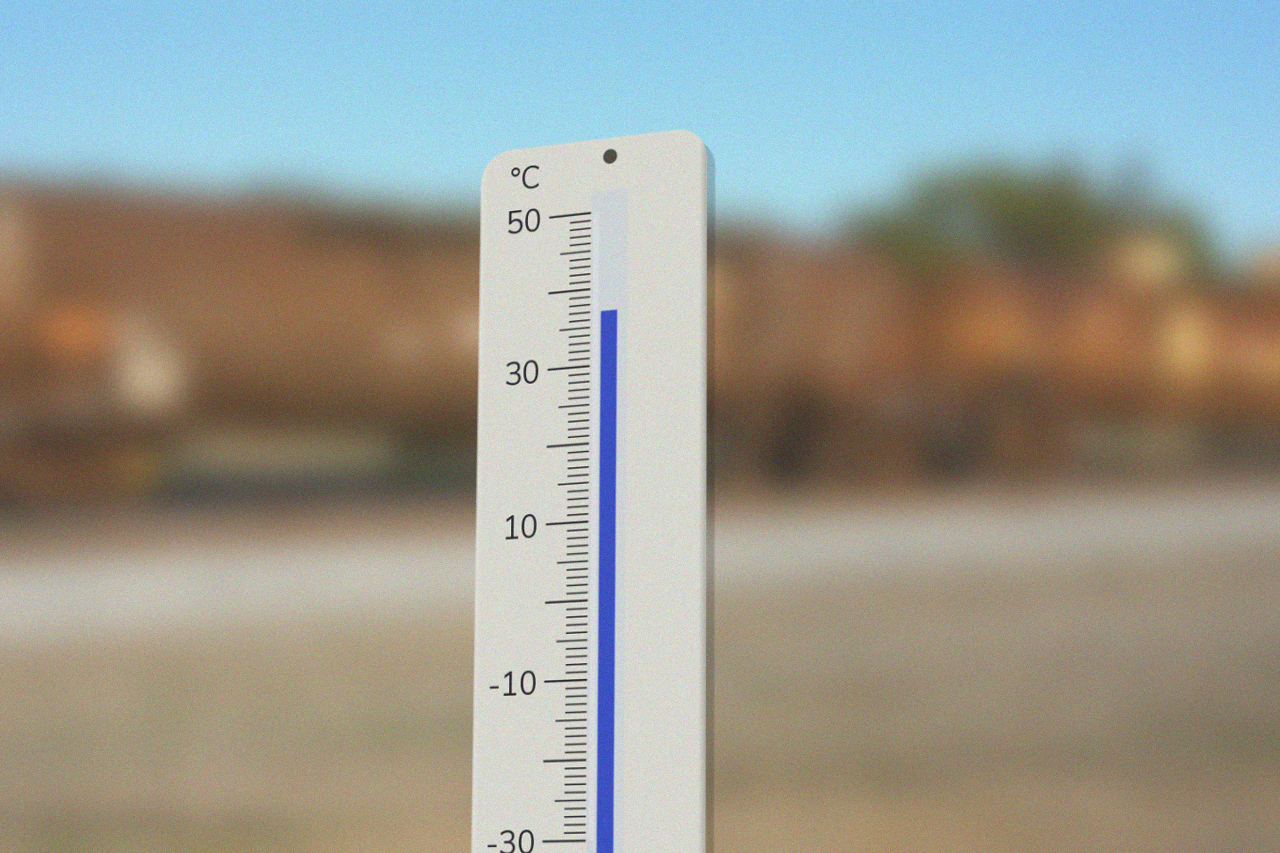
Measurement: 37 °C
